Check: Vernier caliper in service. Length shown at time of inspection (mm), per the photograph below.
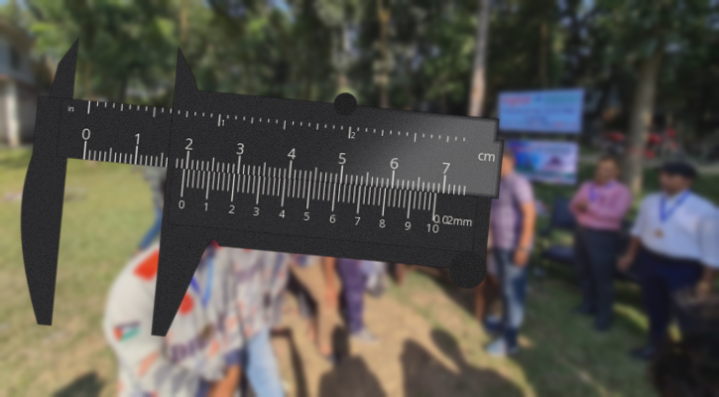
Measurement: 19.5 mm
